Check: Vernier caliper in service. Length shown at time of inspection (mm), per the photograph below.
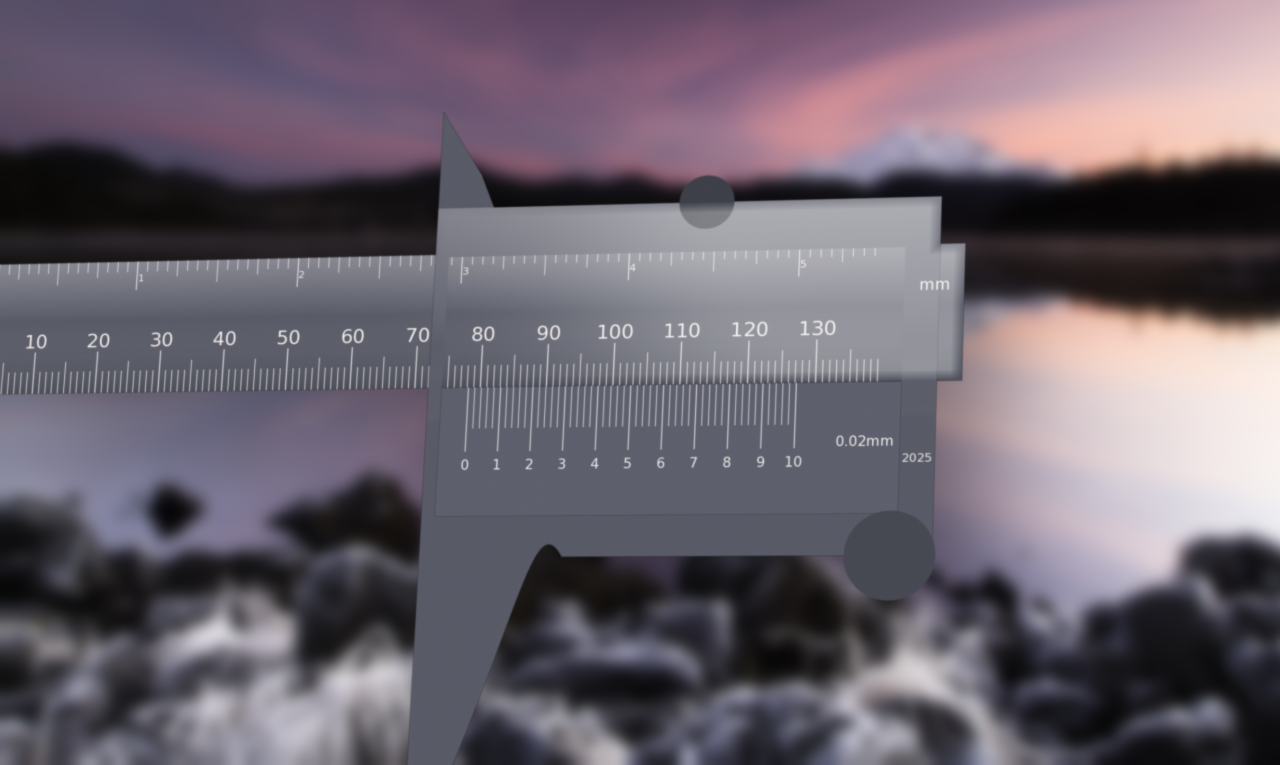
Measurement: 78.2 mm
